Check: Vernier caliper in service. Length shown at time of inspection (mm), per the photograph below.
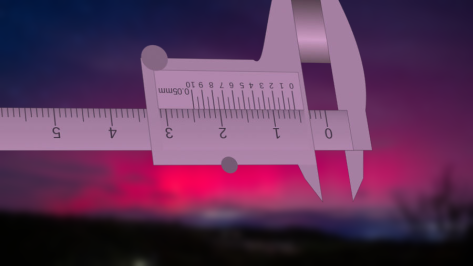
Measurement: 5.8 mm
